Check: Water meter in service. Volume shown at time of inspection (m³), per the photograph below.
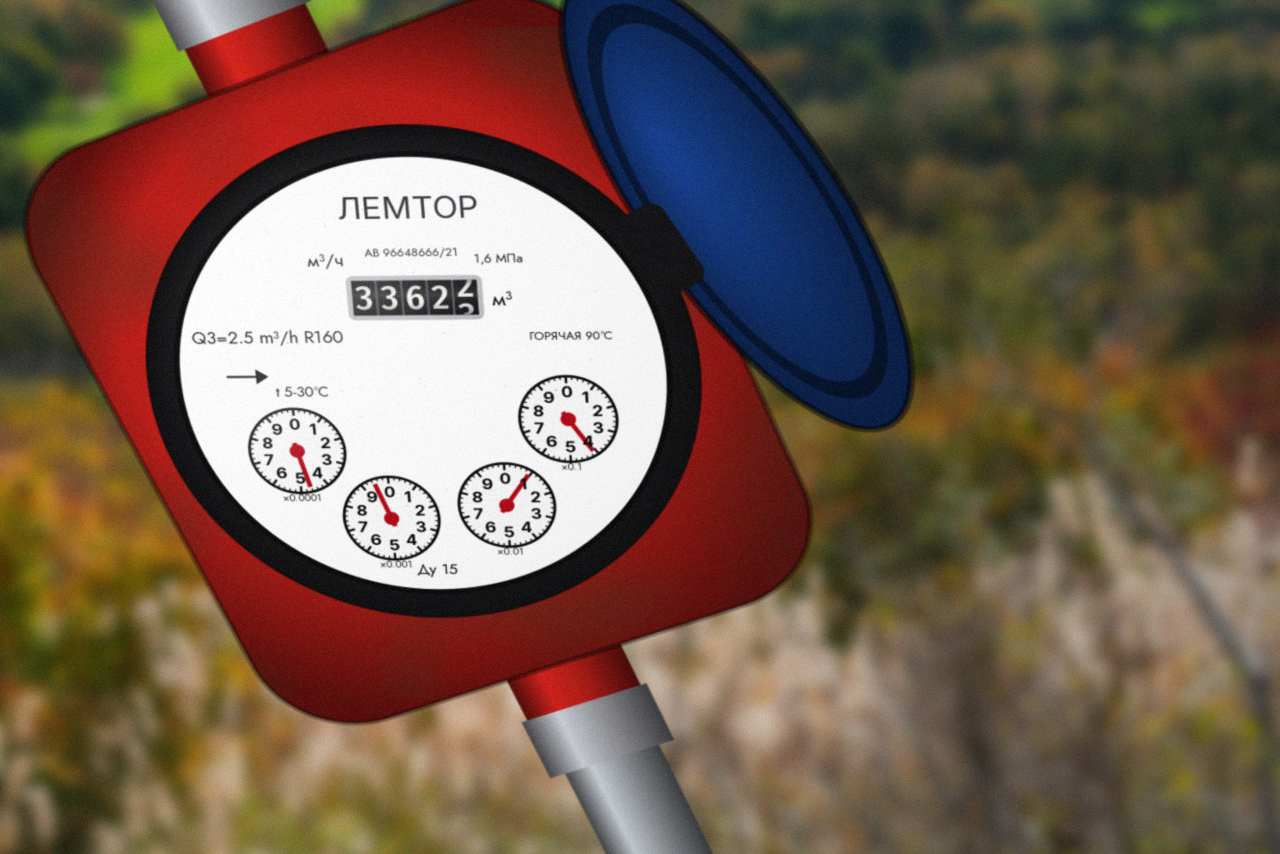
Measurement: 33622.4094 m³
